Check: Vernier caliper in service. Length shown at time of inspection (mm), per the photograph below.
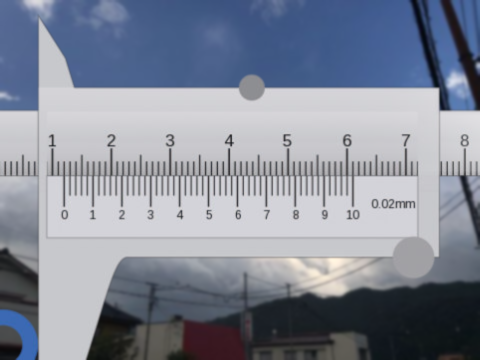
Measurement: 12.0 mm
